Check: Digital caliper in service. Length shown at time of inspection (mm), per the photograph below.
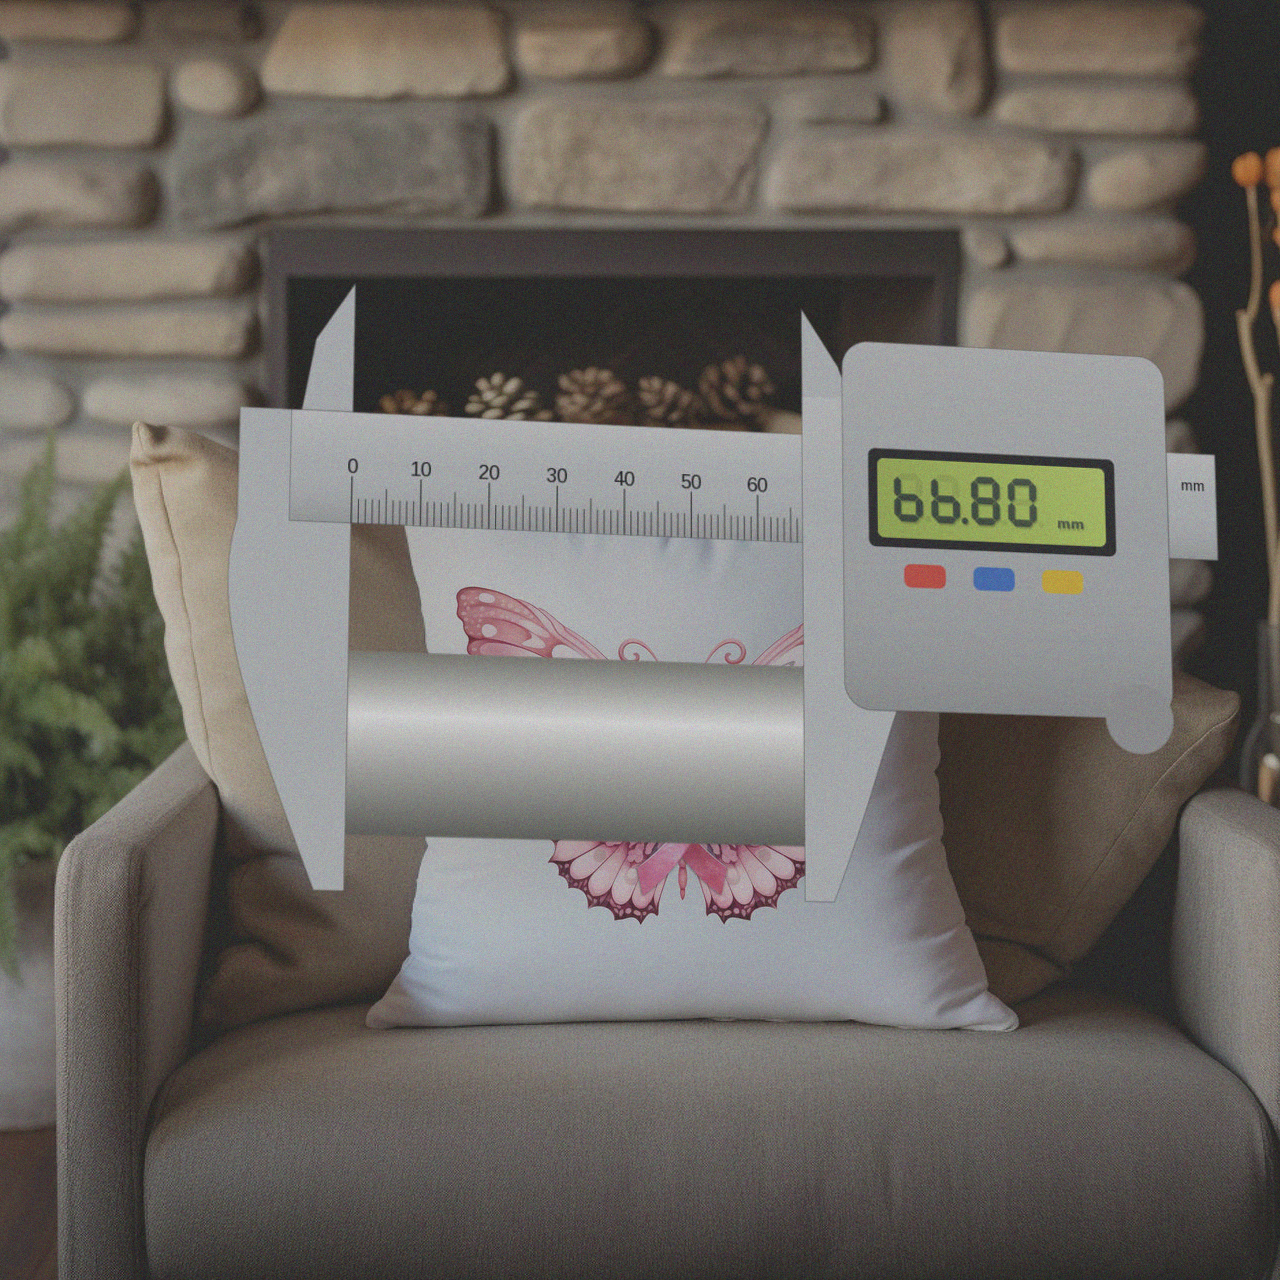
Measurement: 66.80 mm
